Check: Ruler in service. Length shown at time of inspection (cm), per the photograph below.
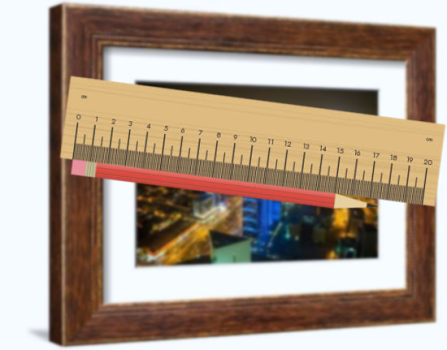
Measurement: 17.5 cm
